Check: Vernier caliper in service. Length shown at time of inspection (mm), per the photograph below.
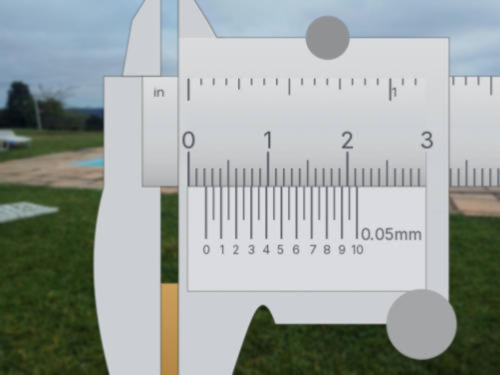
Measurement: 2.2 mm
